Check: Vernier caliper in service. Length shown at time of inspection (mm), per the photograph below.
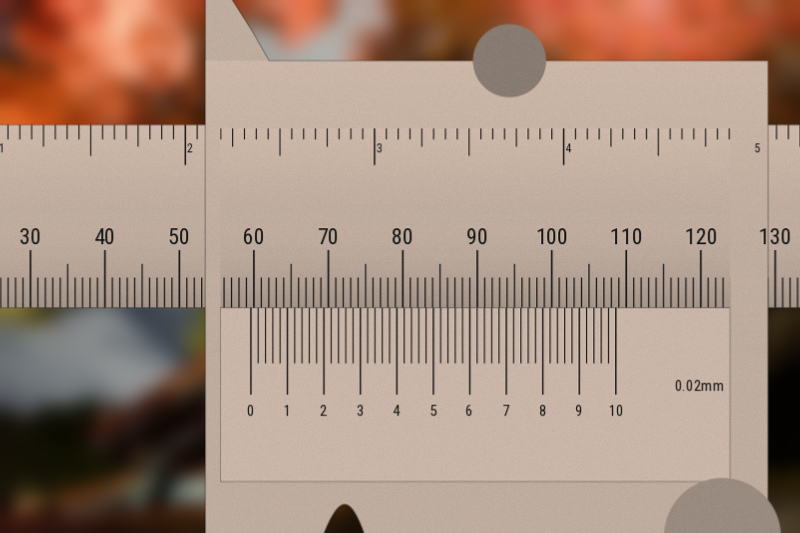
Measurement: 59.6 mm
